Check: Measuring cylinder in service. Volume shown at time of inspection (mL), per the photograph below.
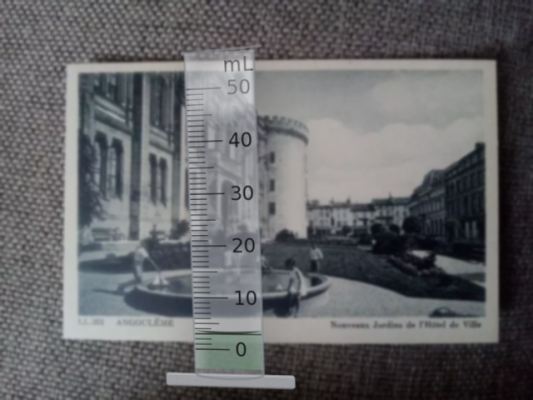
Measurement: 3 mL
